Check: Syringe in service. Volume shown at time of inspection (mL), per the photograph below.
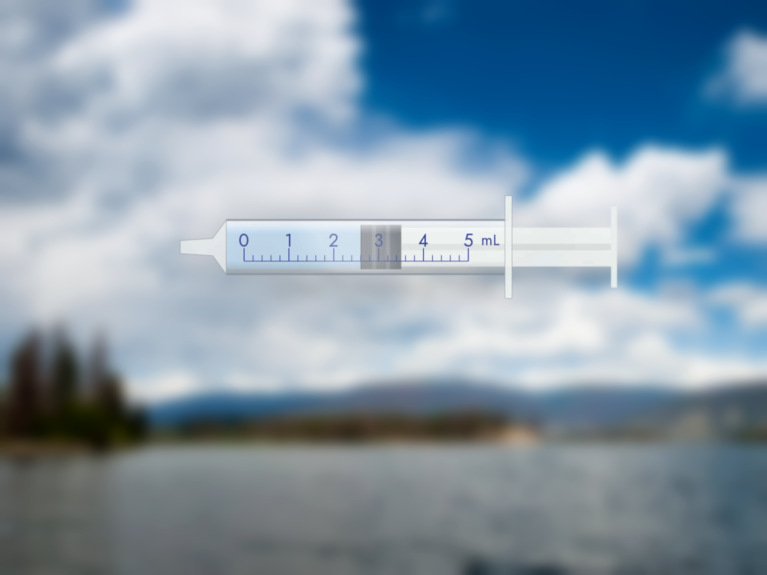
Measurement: 2.6 mL
